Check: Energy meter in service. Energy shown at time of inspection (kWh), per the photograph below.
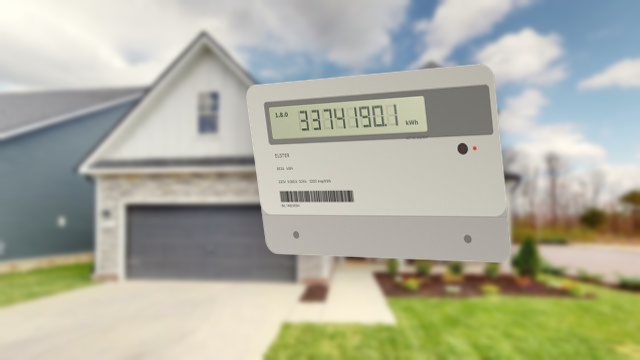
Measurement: 3374190.1 kWh
